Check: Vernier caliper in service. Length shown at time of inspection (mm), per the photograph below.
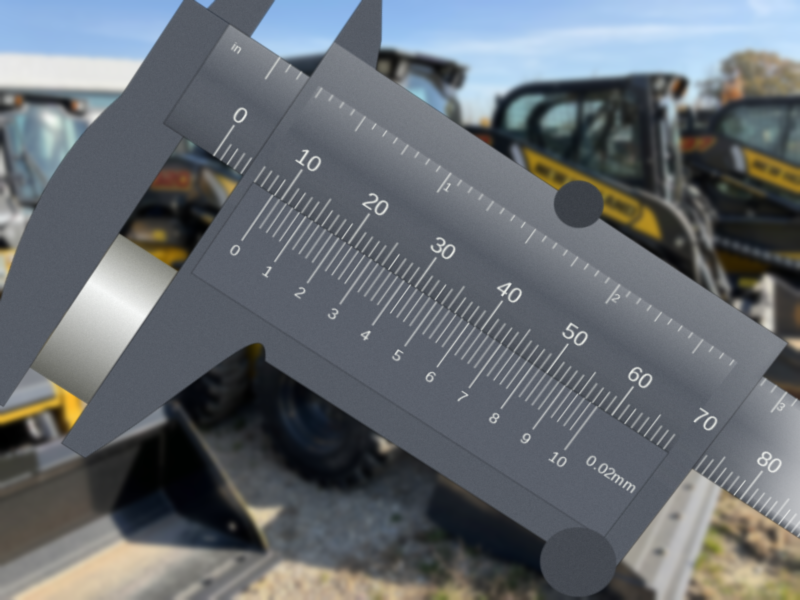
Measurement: 8.8 mm
